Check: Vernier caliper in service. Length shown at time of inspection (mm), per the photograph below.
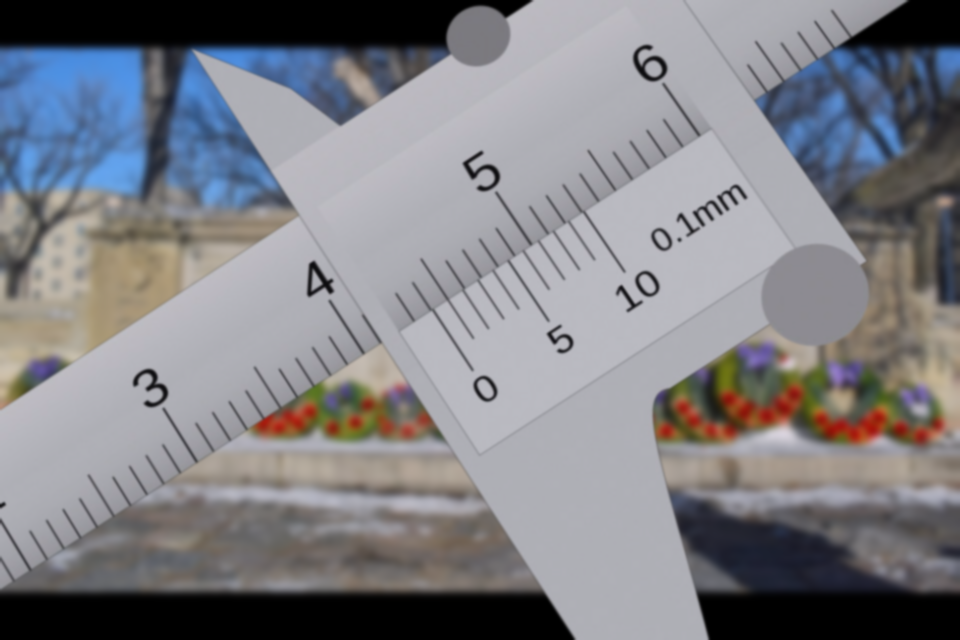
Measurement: 44.1 mm
